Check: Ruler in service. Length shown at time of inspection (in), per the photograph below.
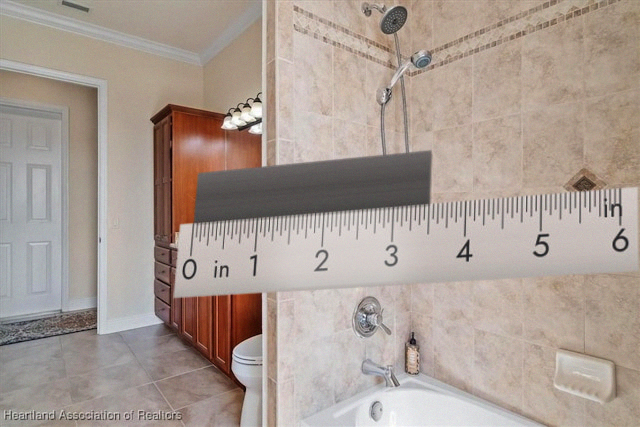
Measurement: 3.5 in
